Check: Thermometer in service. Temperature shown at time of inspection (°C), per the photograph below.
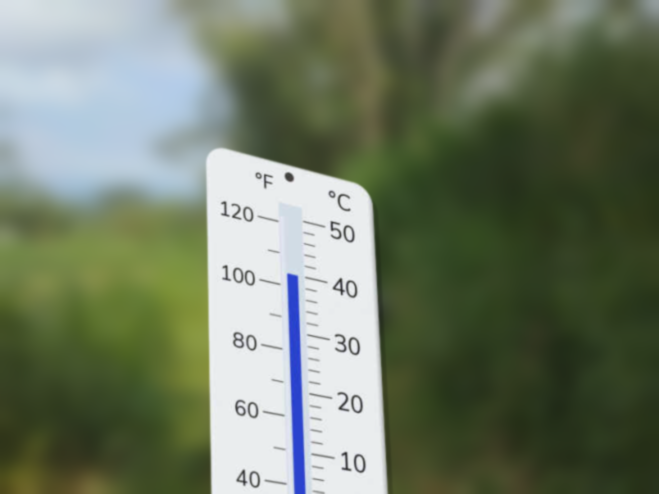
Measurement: 40 °C
